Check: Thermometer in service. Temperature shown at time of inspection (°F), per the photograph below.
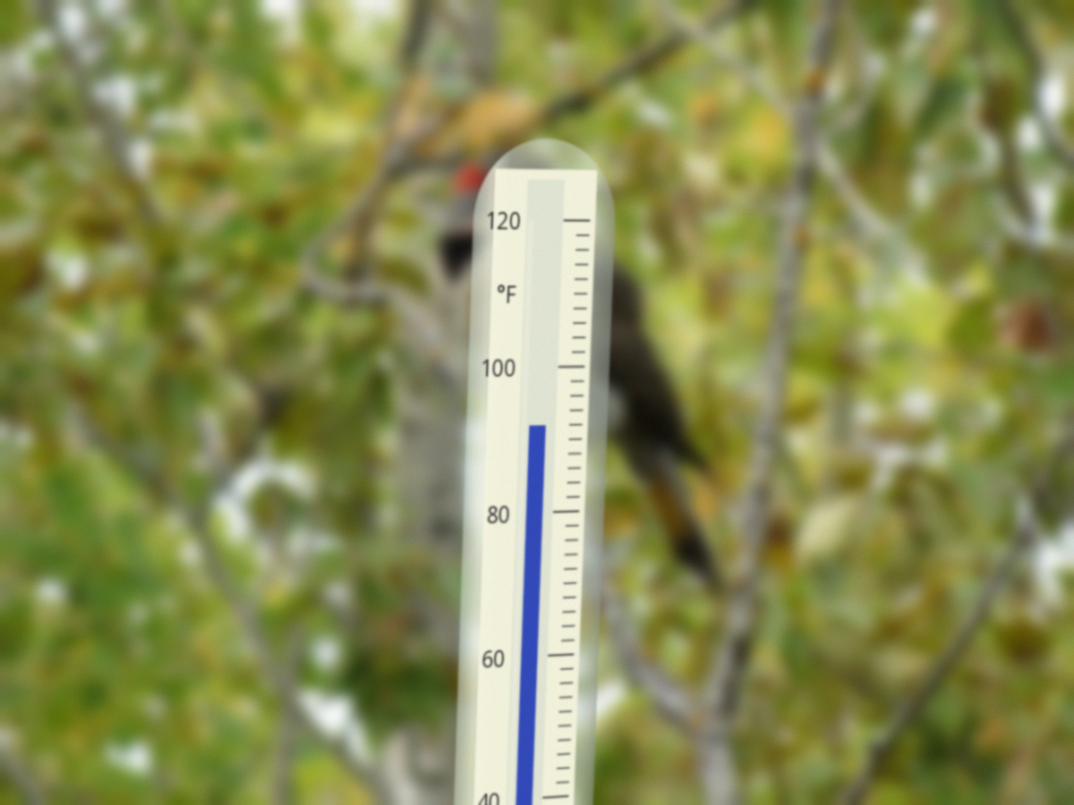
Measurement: 92 °F
